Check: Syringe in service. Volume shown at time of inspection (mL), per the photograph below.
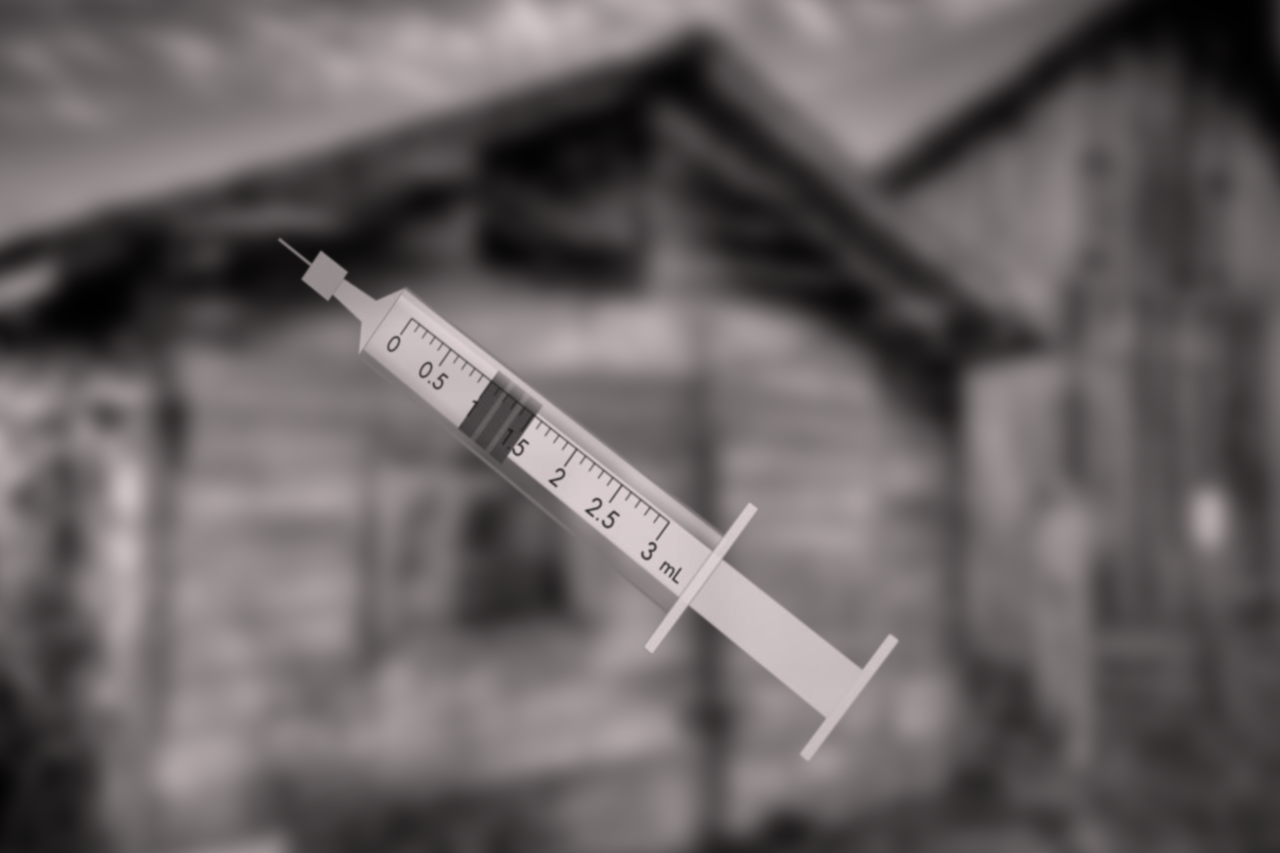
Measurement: 1 mL
